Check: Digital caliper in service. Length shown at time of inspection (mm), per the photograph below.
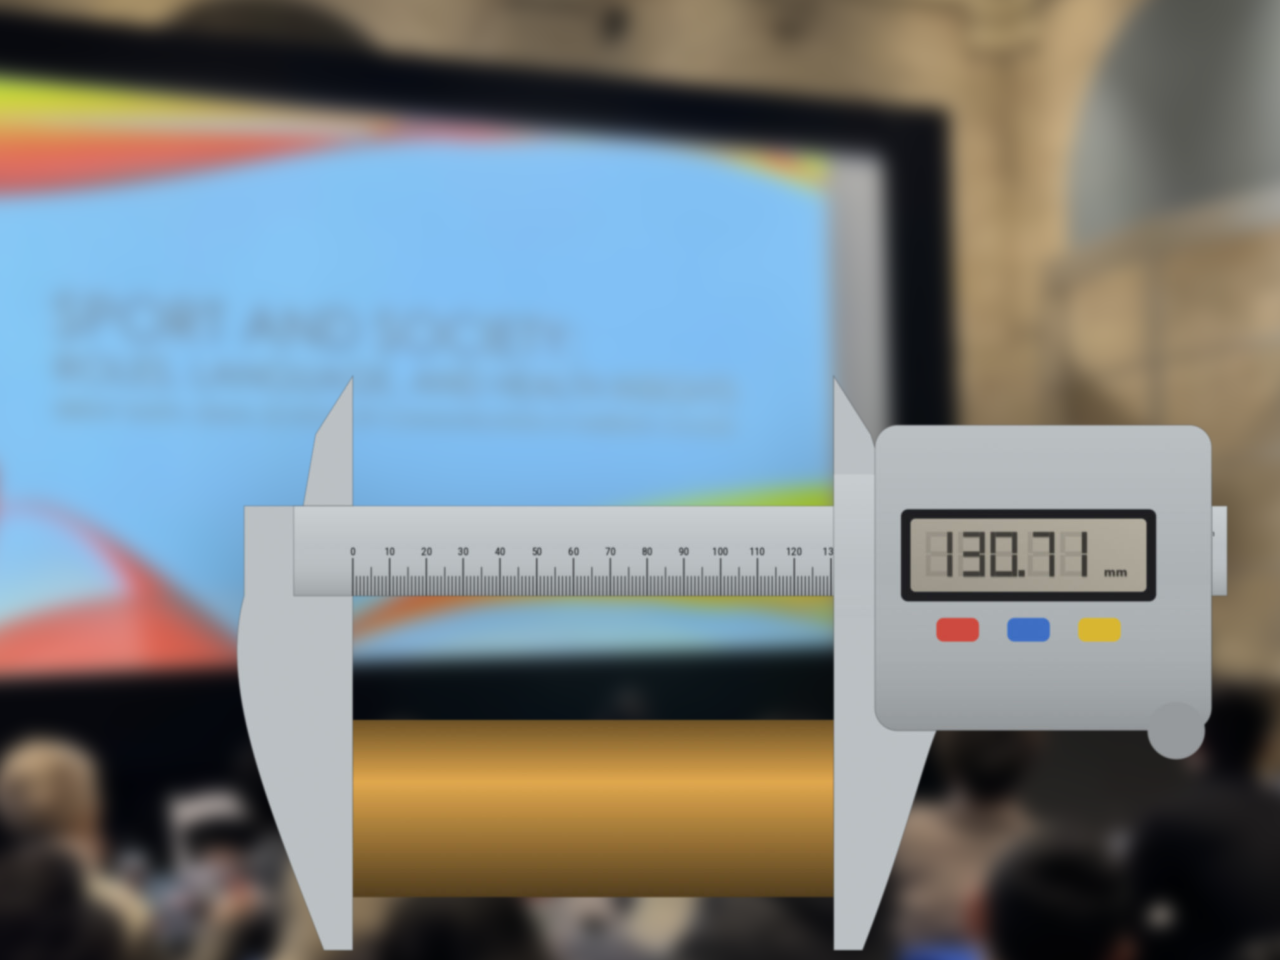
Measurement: 130.71 mm
